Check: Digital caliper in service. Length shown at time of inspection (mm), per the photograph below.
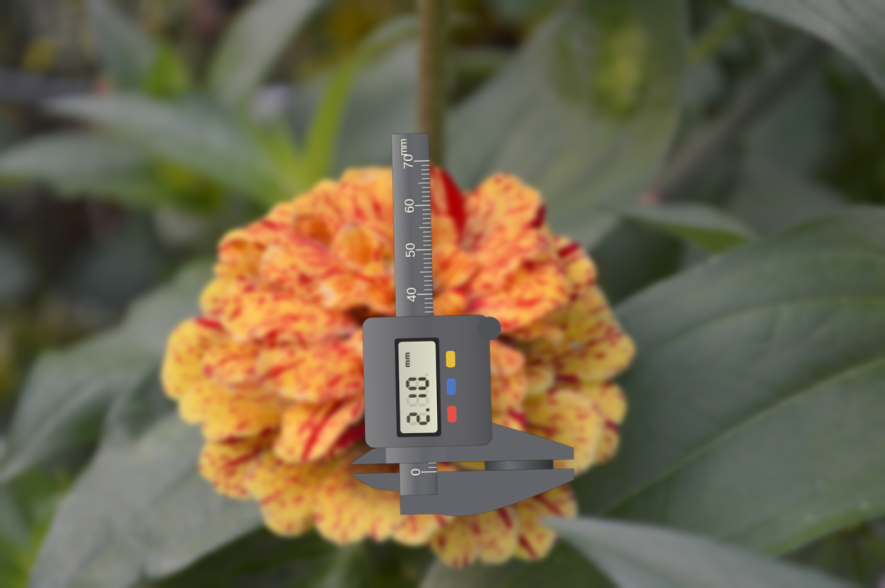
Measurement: 2.10 mm
